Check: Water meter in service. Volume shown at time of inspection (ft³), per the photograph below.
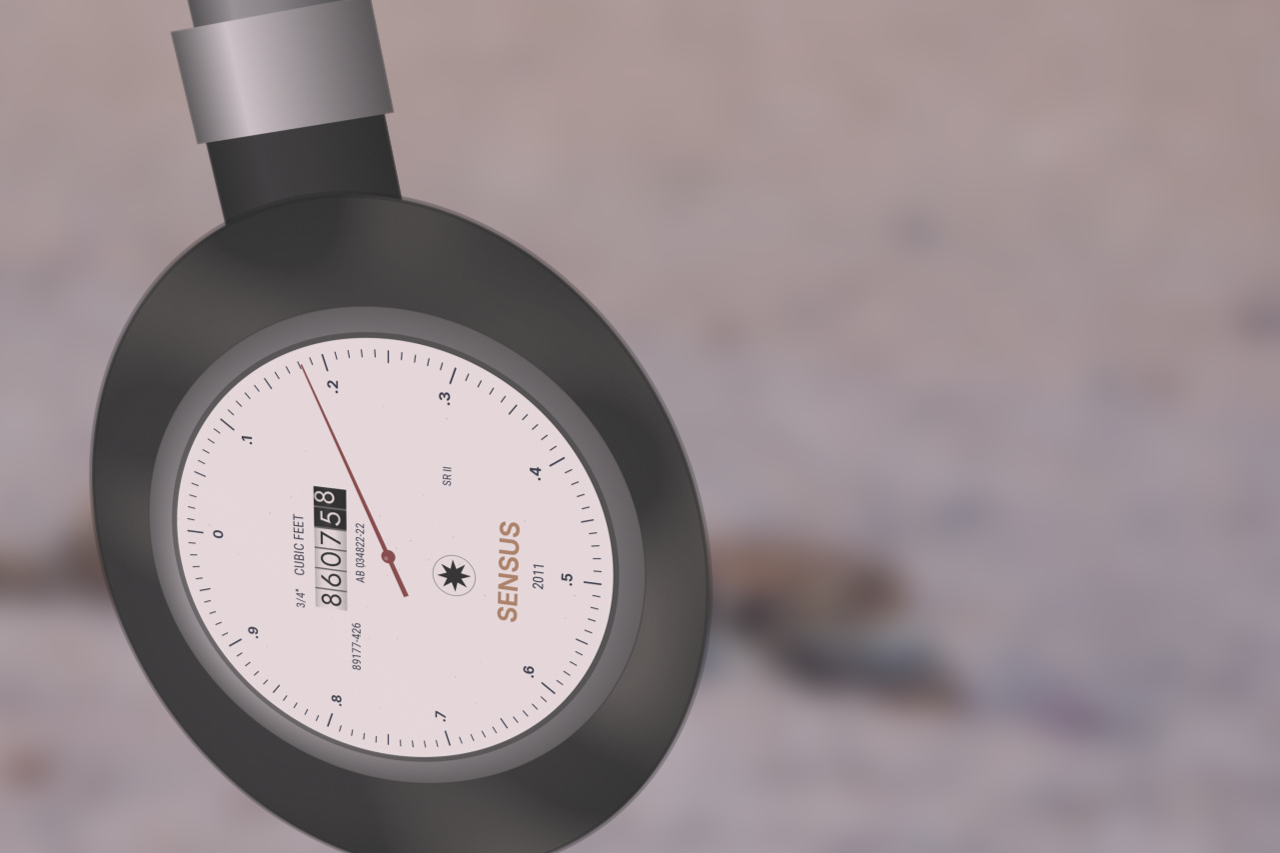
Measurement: 860758.18 ft³
